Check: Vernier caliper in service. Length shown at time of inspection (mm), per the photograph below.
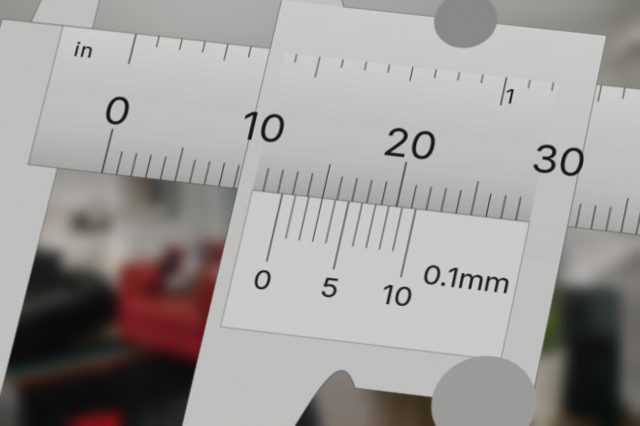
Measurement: 12.3 mm
